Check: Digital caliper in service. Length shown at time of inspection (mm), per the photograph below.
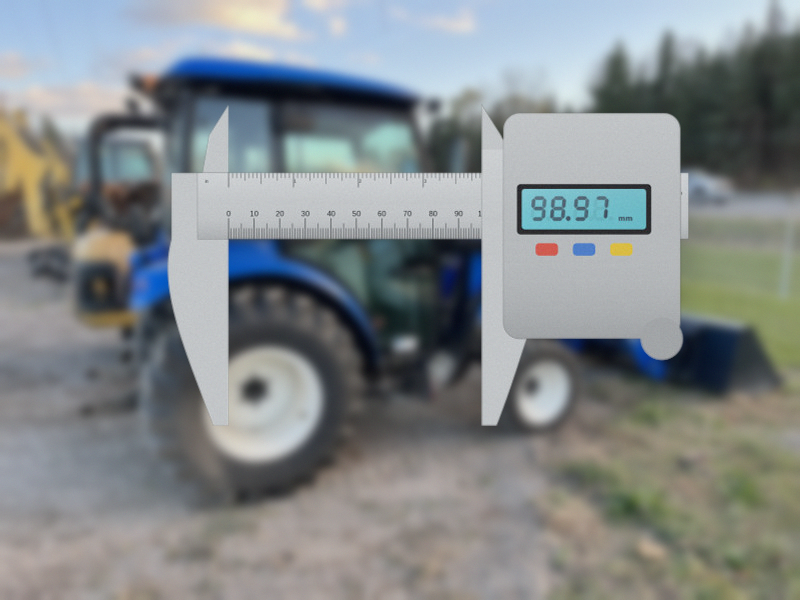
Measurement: 98.97 mm
